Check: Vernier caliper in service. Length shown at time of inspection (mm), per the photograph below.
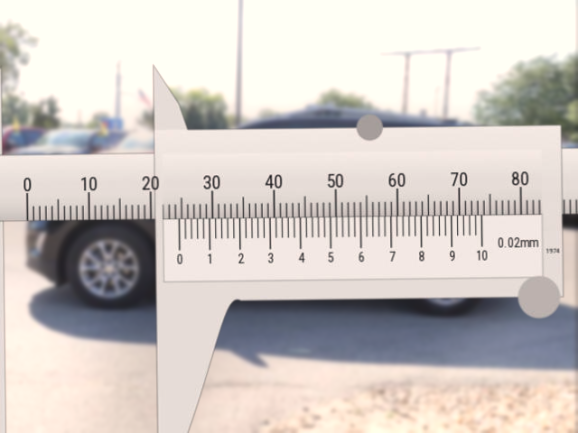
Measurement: 24.6 mm
